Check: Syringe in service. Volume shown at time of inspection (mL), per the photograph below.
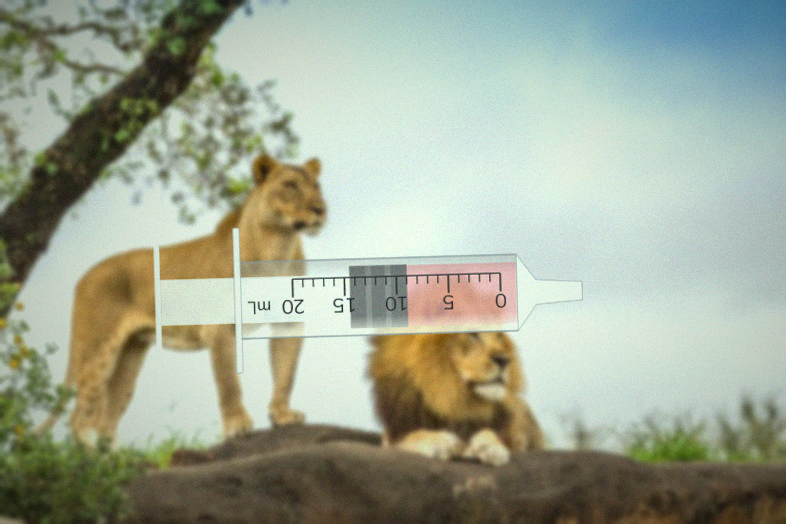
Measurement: 9 mL
